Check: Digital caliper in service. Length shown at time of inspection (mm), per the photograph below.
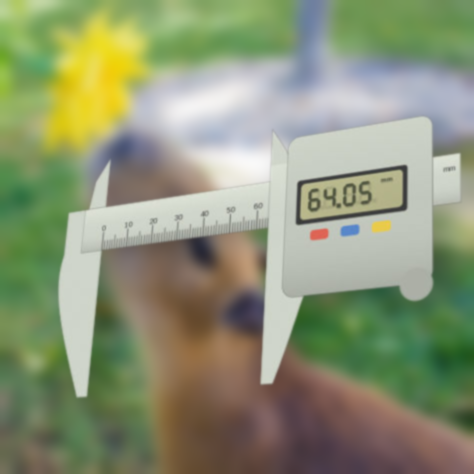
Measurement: 64.05 mm
